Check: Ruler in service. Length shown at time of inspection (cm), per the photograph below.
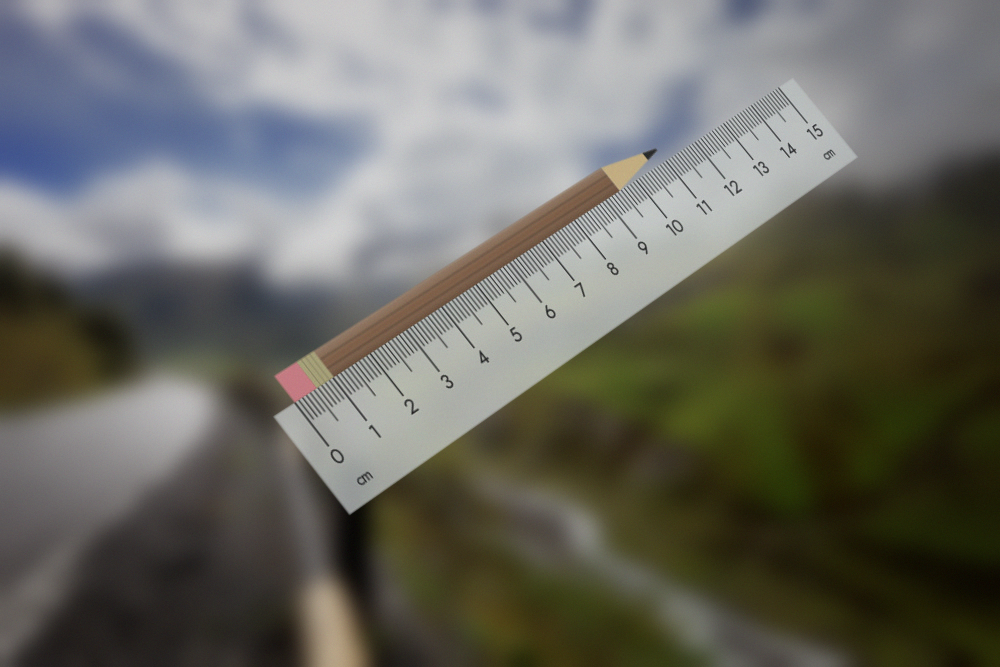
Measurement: 11 cm
